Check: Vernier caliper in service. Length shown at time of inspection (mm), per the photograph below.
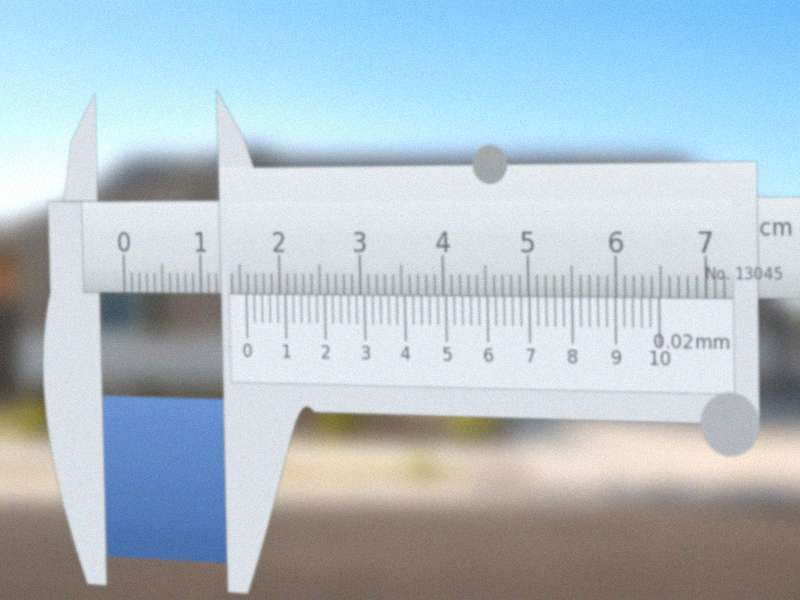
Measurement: 15.8 mm
